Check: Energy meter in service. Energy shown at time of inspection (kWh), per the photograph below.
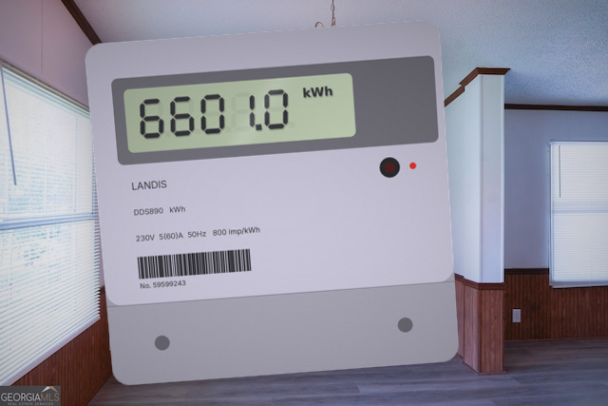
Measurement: 6601.0 kWh
